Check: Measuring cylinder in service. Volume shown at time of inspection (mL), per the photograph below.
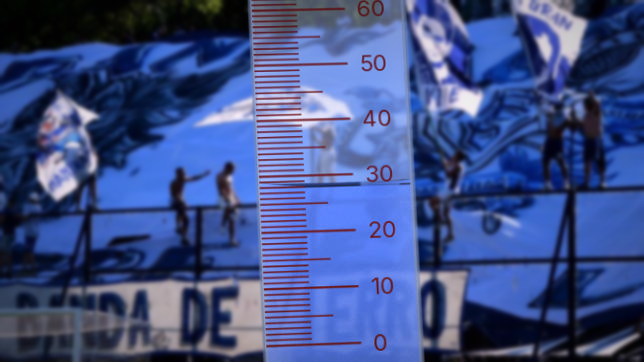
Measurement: 28 mL
